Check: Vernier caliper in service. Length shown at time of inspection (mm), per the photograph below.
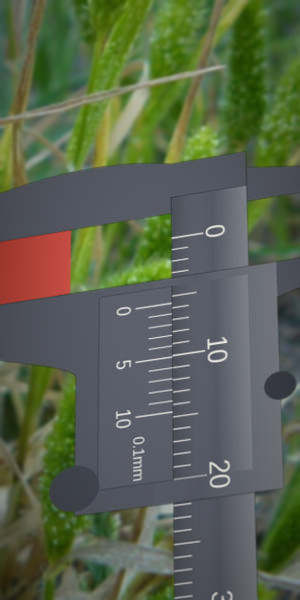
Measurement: 5.6 mm
